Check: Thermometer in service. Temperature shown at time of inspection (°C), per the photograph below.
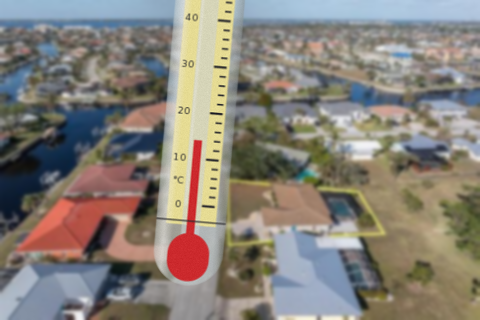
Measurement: 14 °C
